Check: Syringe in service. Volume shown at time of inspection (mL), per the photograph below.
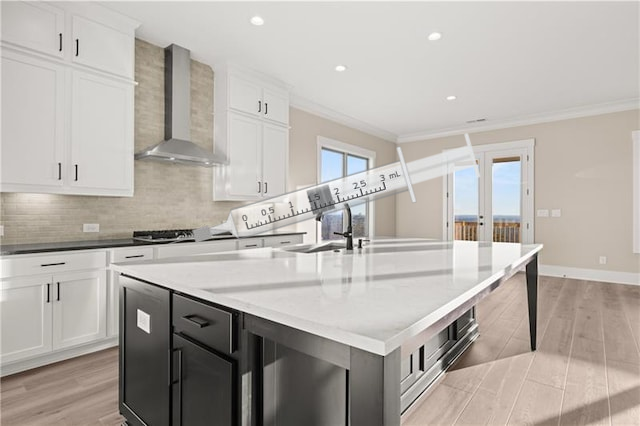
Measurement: 1.4 mL
